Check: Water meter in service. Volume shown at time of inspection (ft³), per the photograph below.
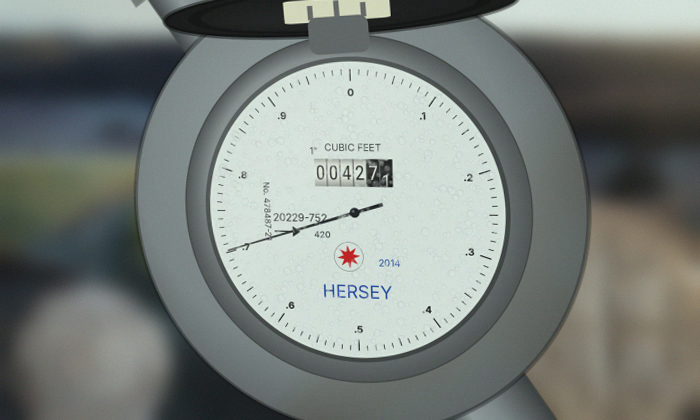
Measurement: 4270.70 ft³
